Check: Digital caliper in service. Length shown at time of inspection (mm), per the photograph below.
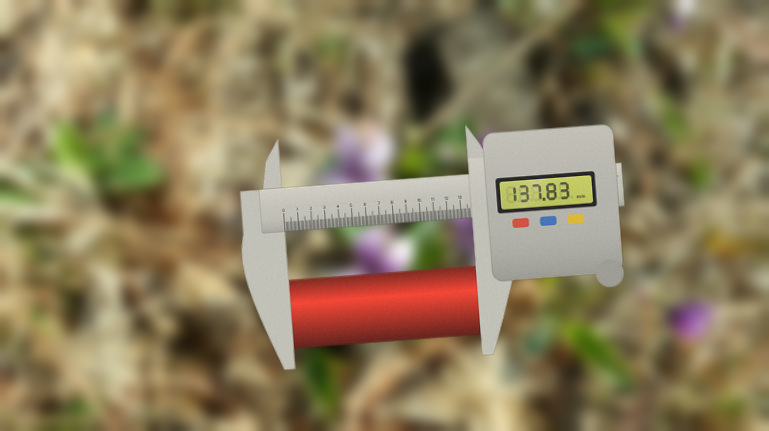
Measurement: 137.83 mm
